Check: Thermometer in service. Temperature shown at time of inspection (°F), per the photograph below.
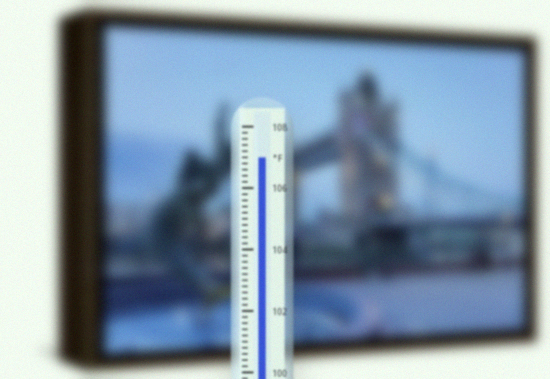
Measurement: 107 °F
